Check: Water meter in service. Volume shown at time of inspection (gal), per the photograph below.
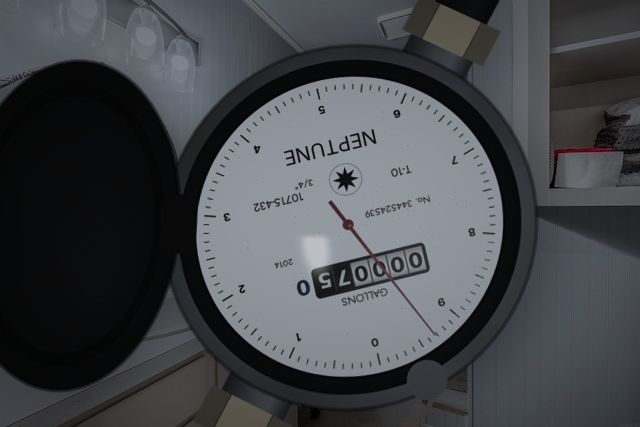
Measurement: 749.3 gal
